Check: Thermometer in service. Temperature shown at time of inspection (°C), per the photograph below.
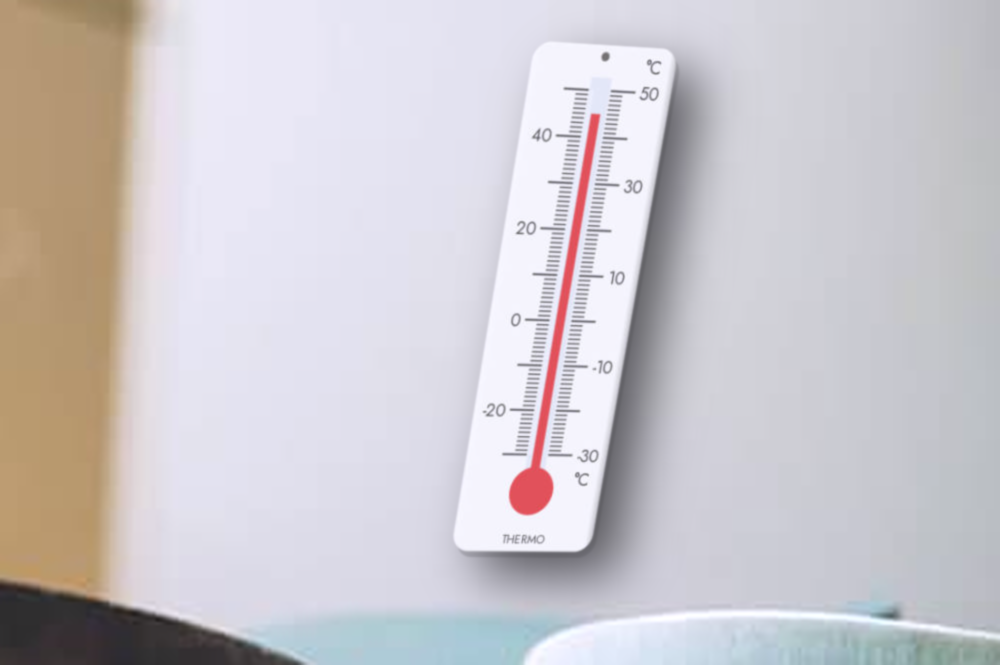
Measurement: 45 °C
